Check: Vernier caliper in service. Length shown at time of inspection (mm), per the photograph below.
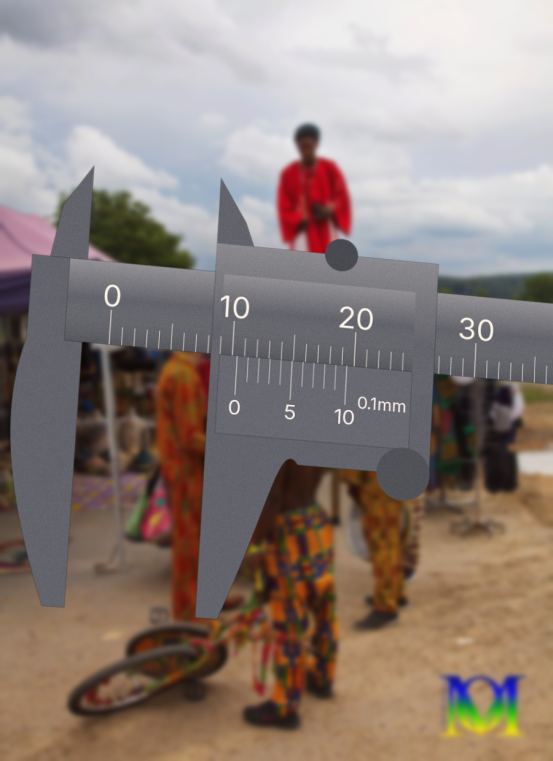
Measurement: 10.4 mm
